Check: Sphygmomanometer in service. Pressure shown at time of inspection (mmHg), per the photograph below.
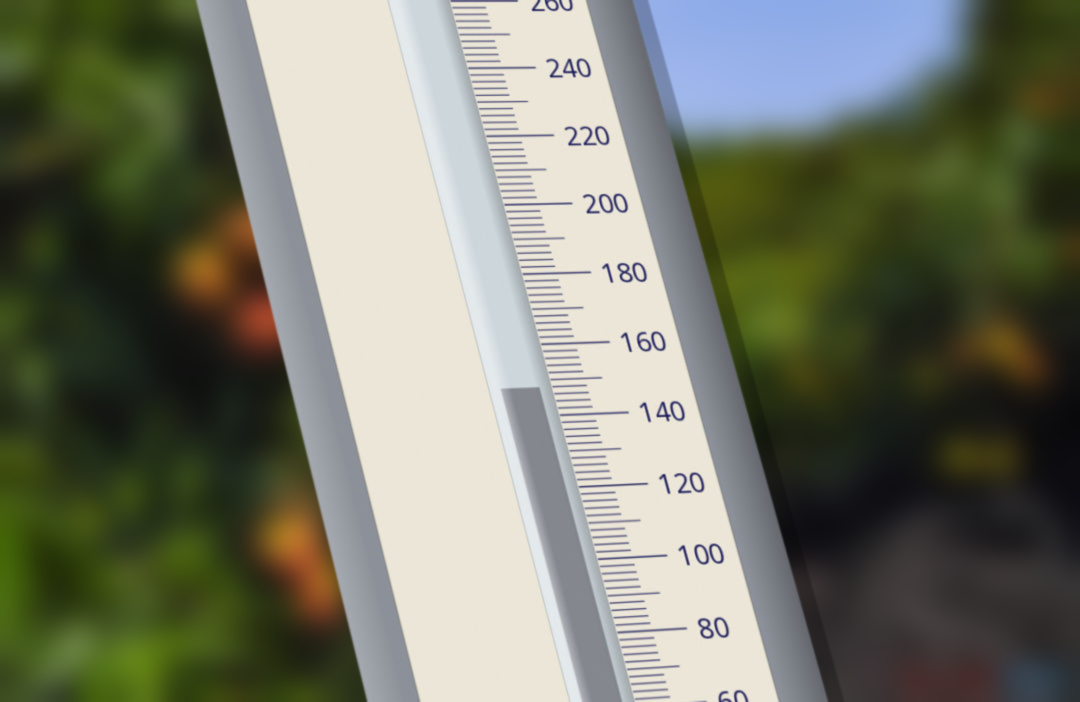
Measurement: 148 mmHg
